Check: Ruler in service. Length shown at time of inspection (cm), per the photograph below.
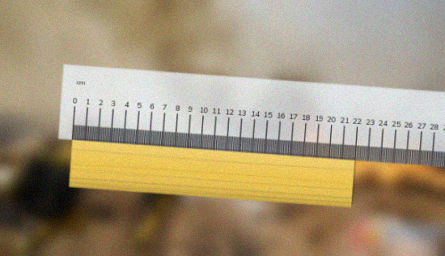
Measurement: 22 cm
